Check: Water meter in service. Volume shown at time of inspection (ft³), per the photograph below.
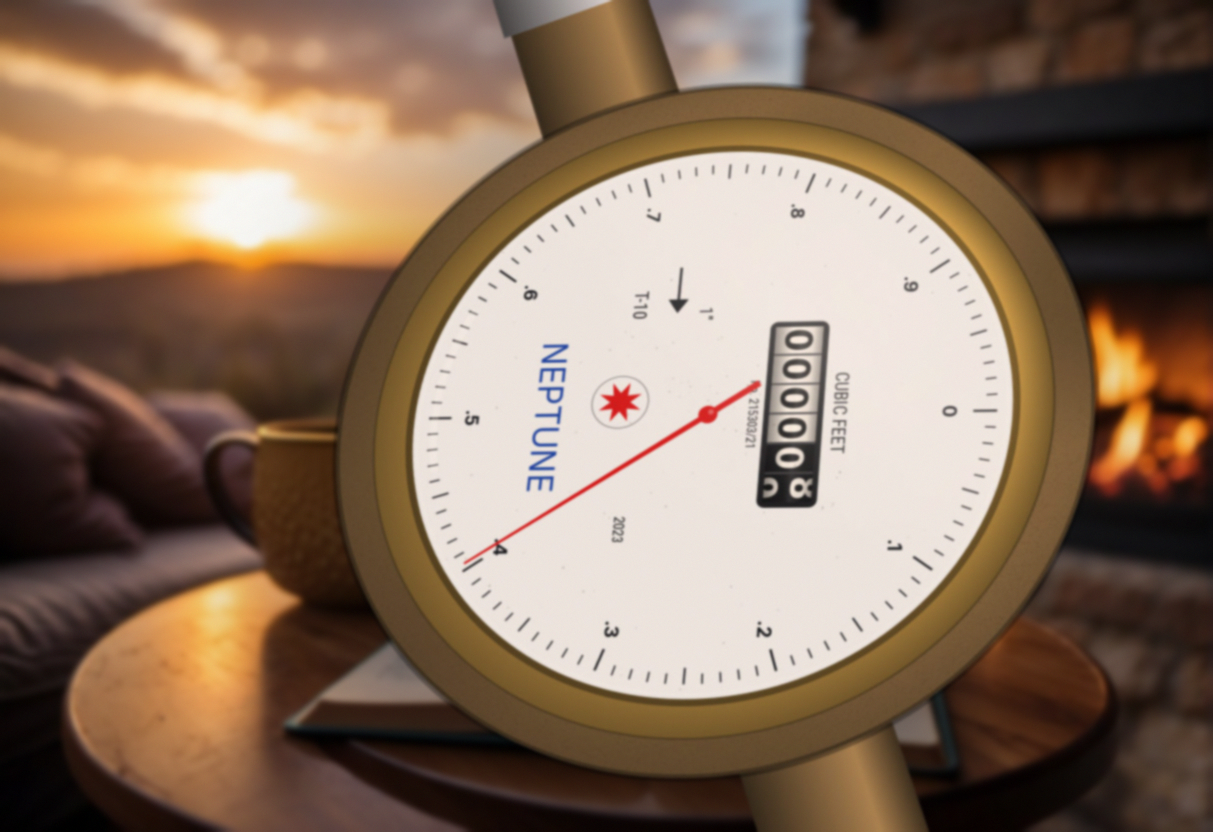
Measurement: 8.40 ft³
